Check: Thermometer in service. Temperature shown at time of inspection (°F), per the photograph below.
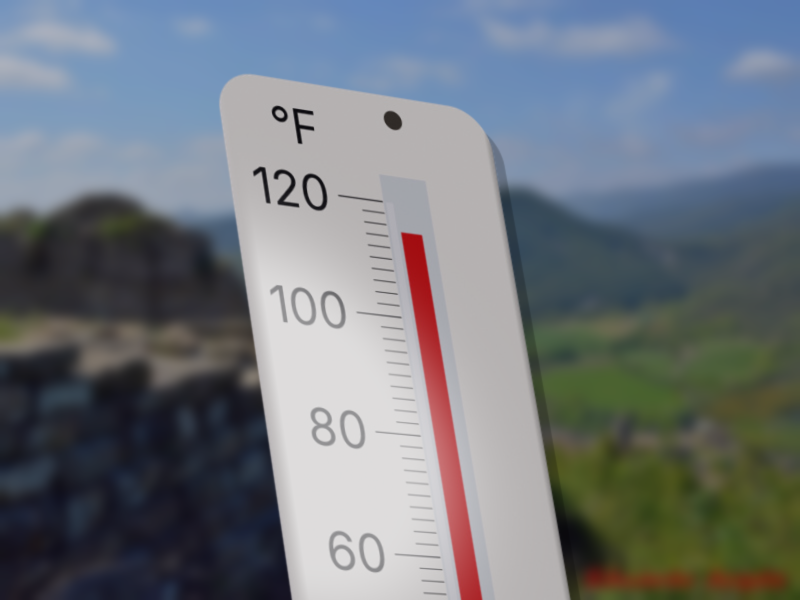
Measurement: 115 °F
